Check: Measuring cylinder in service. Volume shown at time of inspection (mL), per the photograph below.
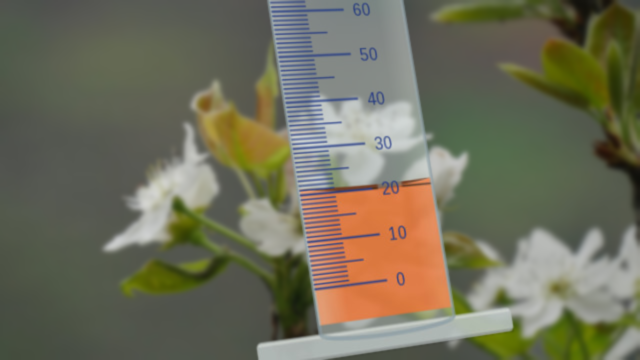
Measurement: 20 mL
